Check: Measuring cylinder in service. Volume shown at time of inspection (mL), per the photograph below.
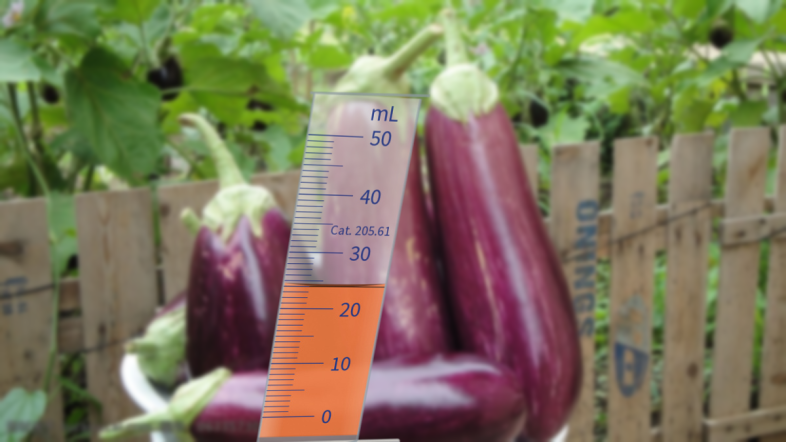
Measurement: 24 mL
